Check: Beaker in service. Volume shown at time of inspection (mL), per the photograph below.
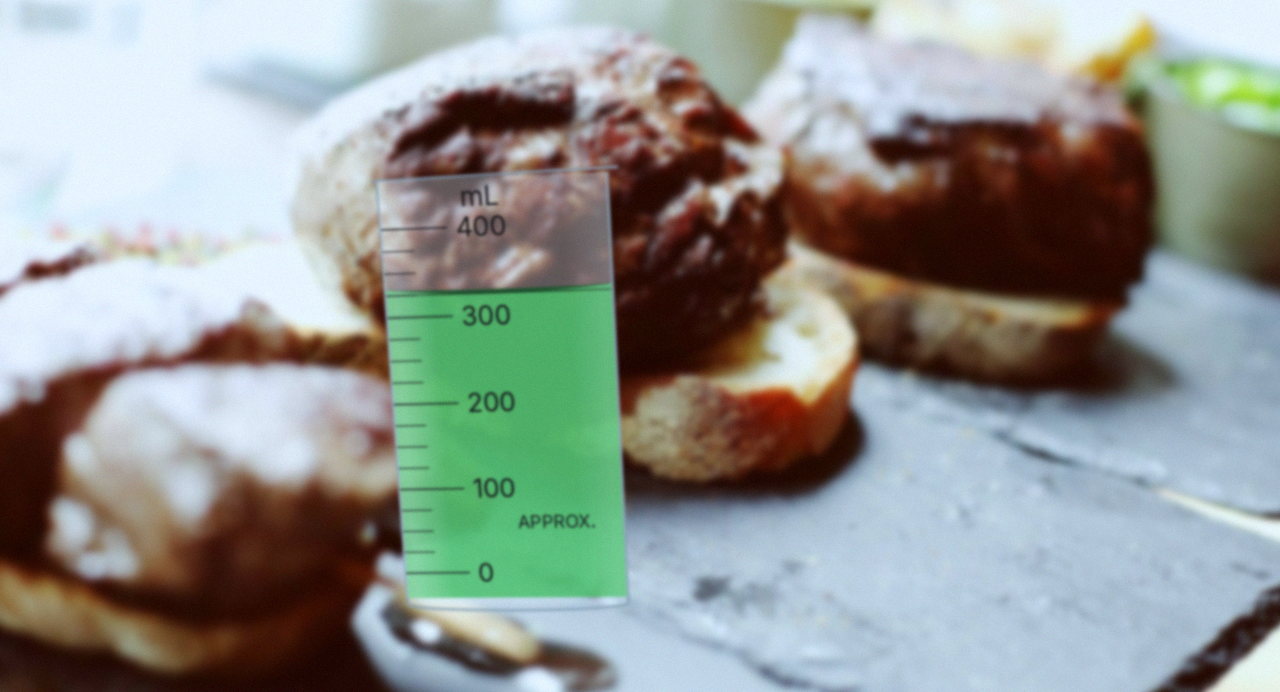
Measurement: 325 mL
